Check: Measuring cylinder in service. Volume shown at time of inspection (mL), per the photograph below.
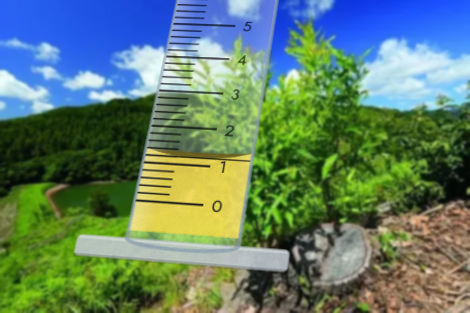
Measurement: 1.2 mL
